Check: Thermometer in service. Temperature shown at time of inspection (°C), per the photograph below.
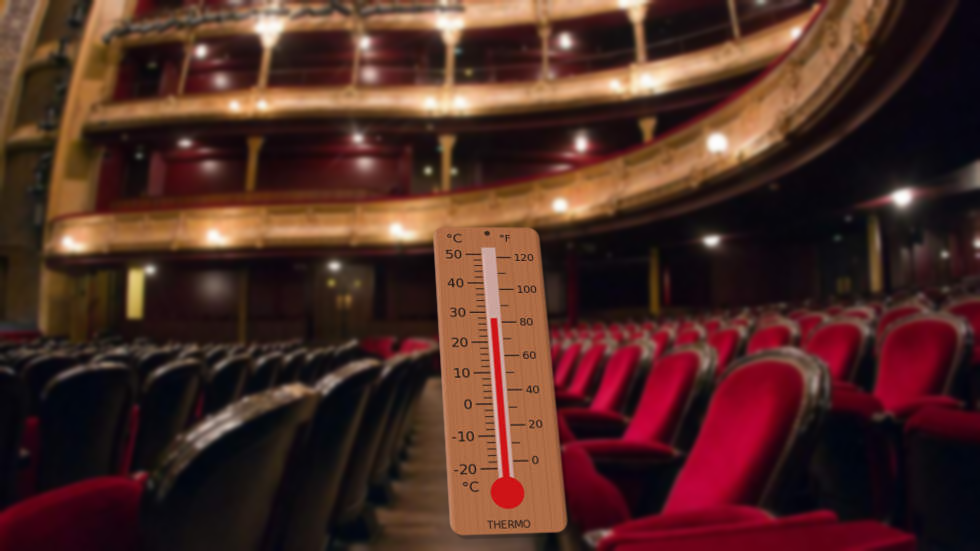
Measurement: 28 °C
